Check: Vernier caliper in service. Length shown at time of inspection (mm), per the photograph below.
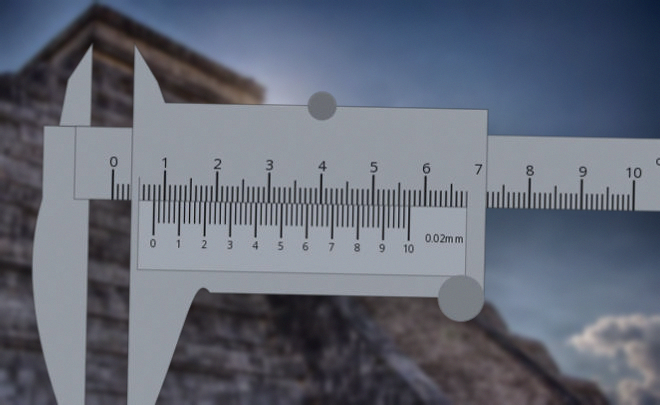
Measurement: 8.0 mm
